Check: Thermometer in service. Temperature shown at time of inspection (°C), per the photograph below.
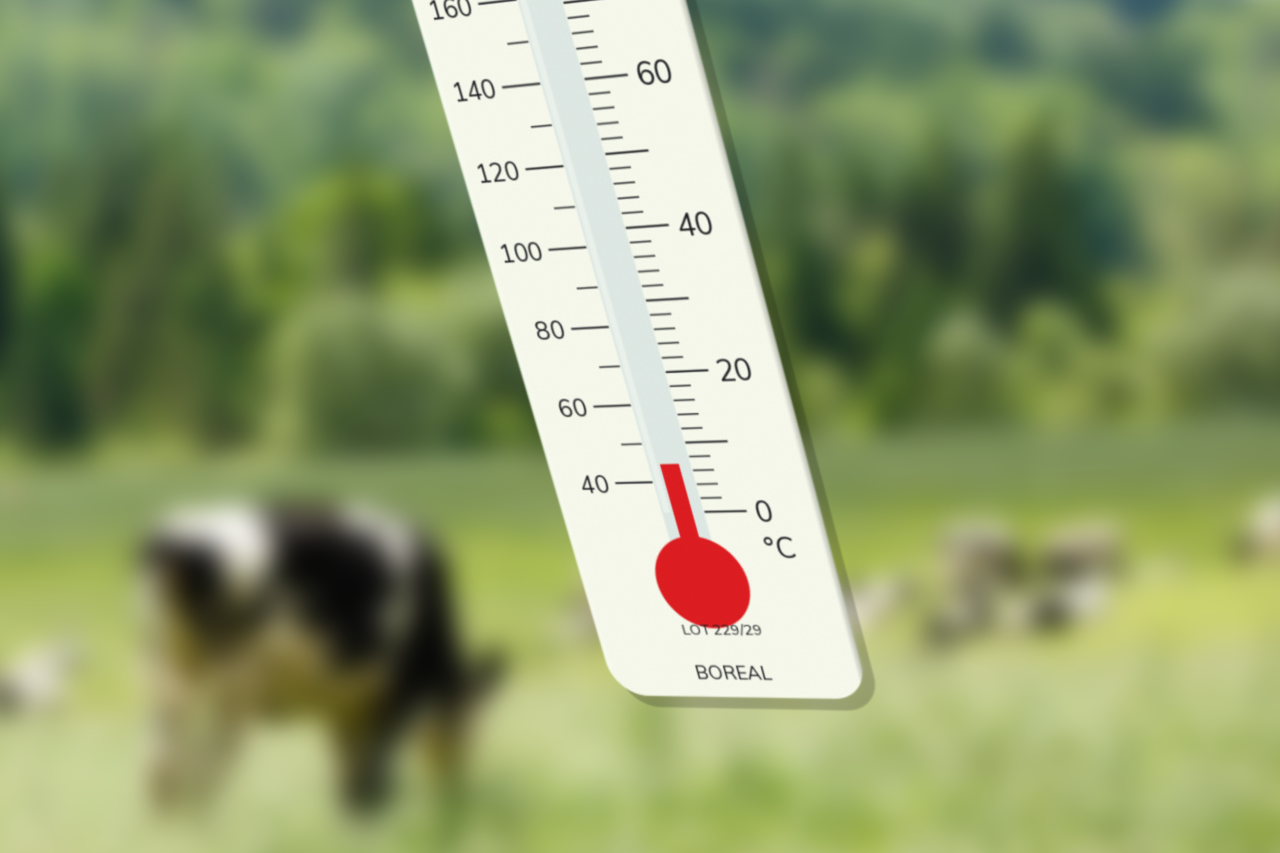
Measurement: 7 °C
